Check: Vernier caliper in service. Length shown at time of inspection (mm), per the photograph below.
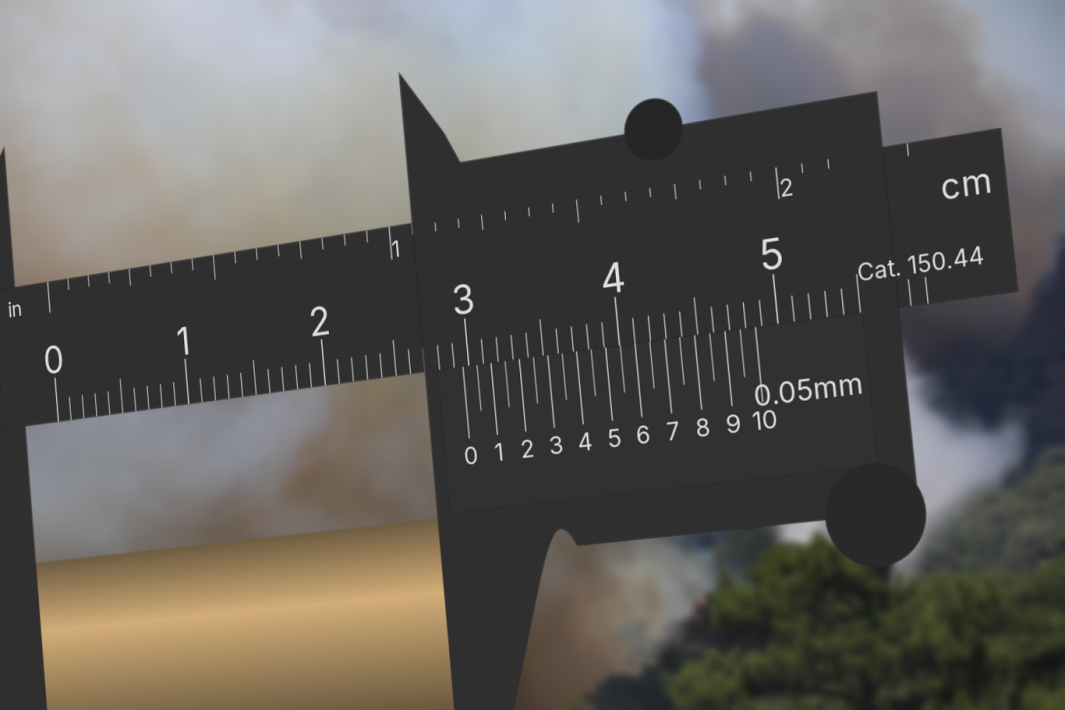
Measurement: 29.6 mm
